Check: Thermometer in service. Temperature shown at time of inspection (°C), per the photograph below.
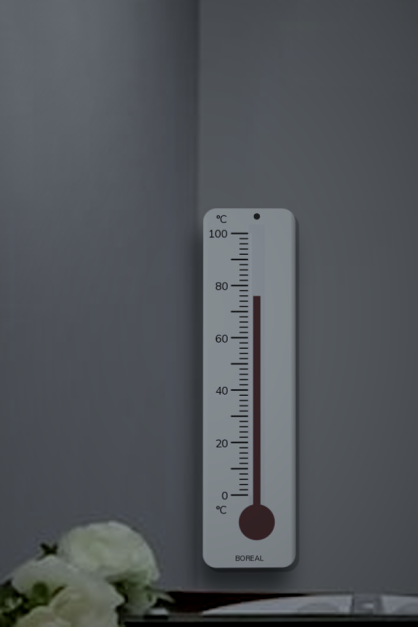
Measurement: 76 °C
